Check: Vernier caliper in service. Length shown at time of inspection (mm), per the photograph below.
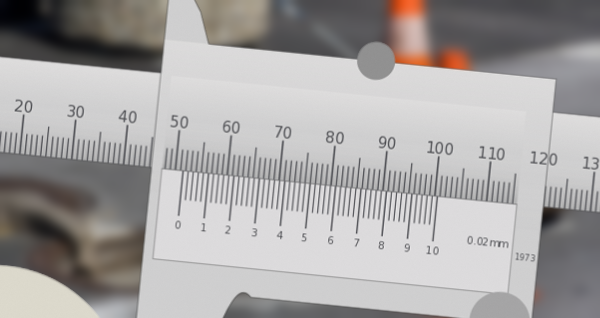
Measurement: 51.5 mm
